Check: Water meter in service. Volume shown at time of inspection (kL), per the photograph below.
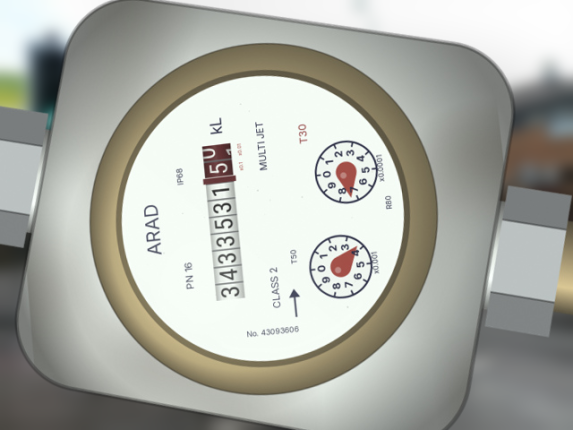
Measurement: 3433531.5037 kL
